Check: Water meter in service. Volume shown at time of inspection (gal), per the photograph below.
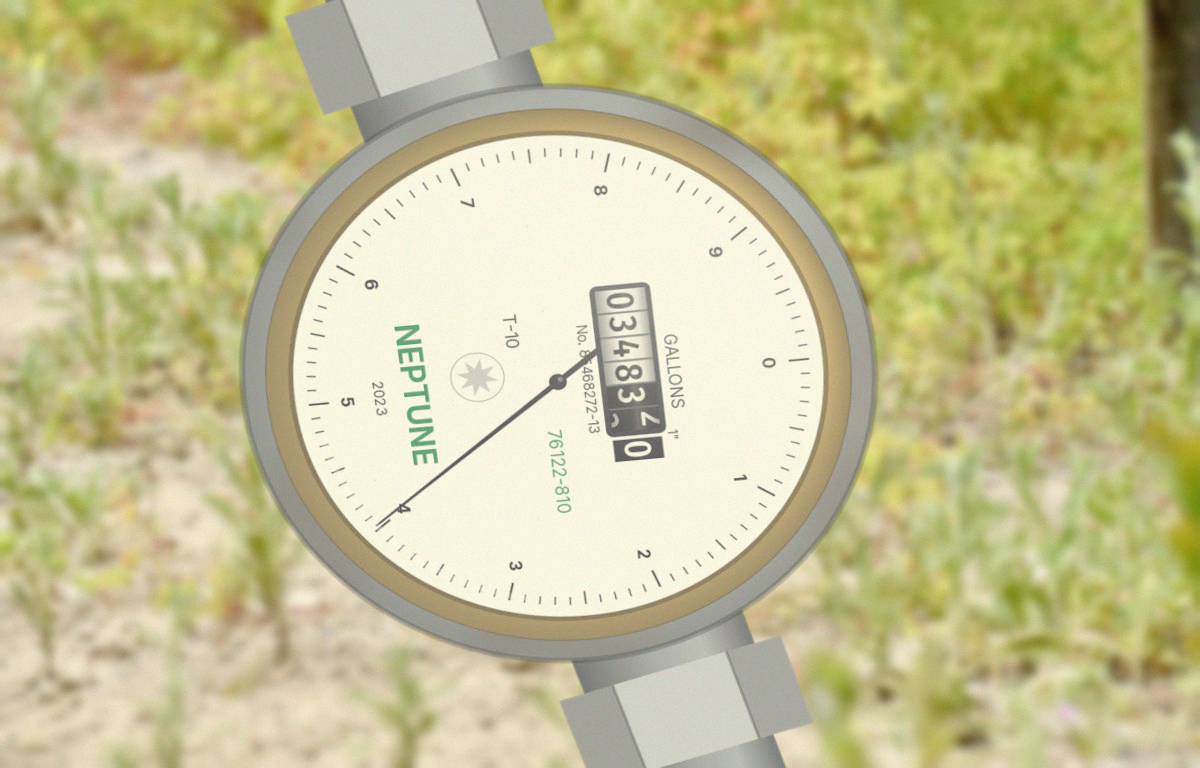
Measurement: 348324.0 gal
